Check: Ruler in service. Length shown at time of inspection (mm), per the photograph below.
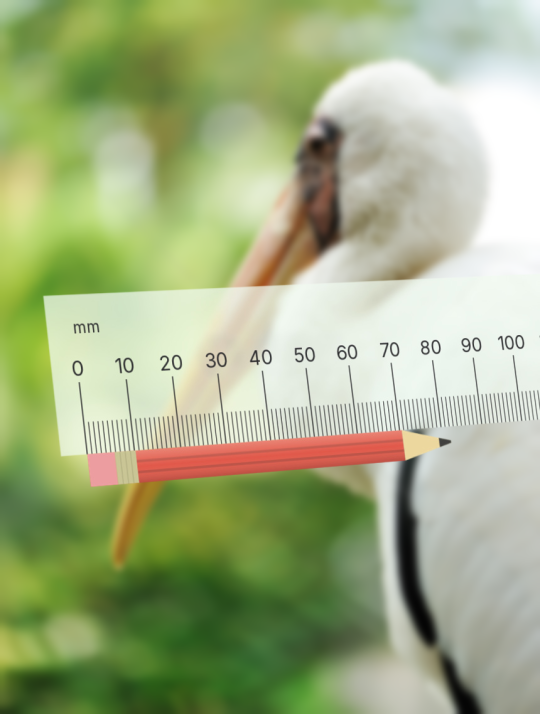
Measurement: 82 mm
